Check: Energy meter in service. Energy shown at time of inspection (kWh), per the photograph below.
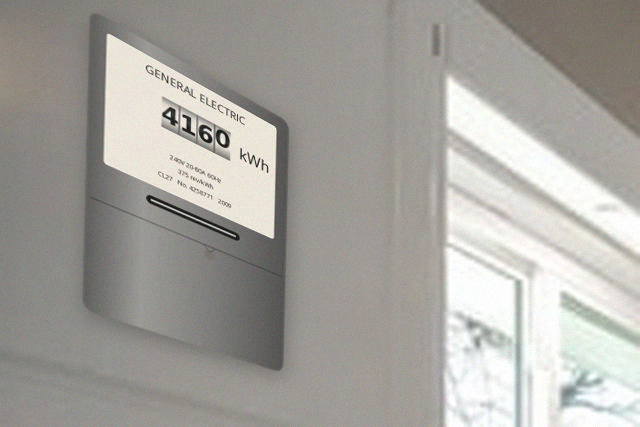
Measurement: 4160 kWh
